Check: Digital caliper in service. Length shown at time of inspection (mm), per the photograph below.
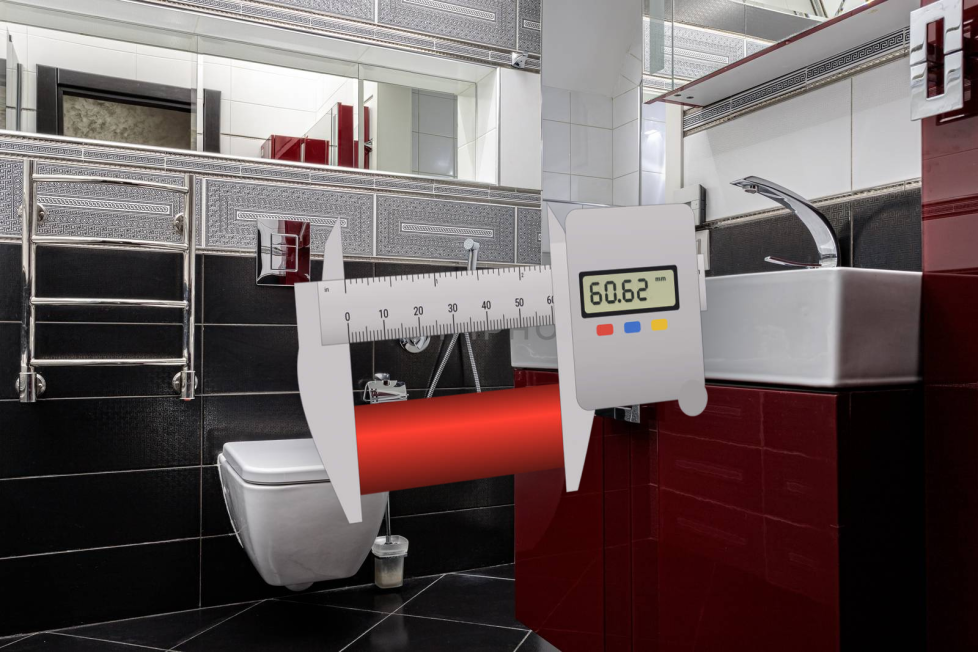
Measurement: 60.62 mm
